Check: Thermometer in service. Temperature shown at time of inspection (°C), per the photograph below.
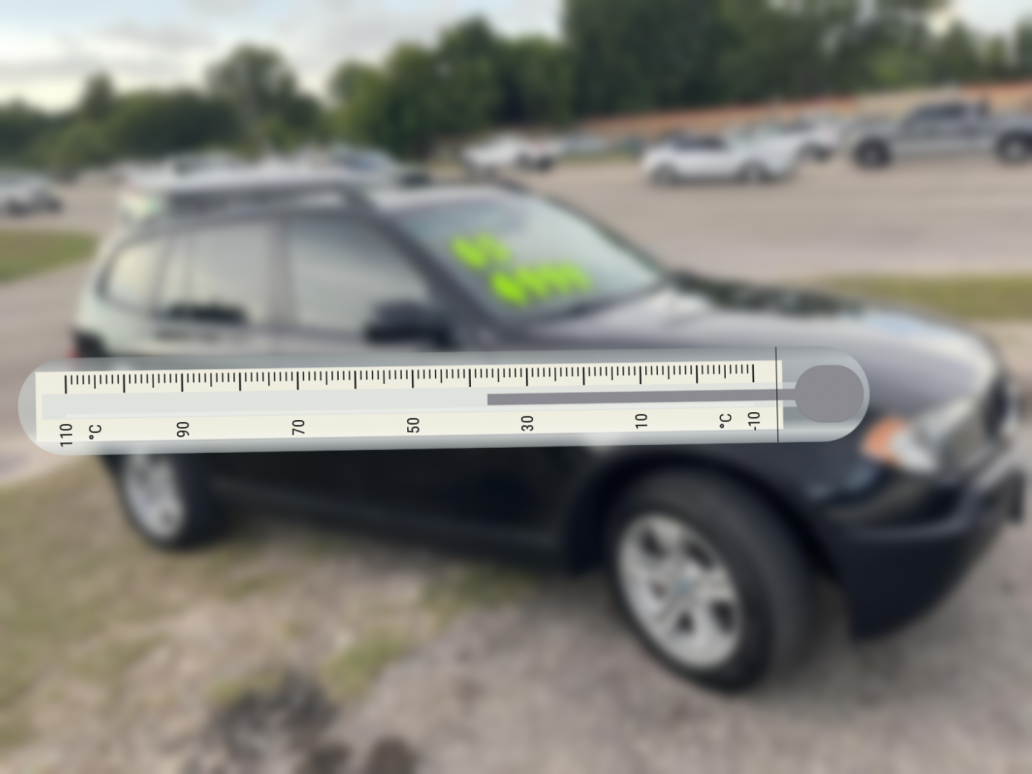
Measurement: 37 °C
